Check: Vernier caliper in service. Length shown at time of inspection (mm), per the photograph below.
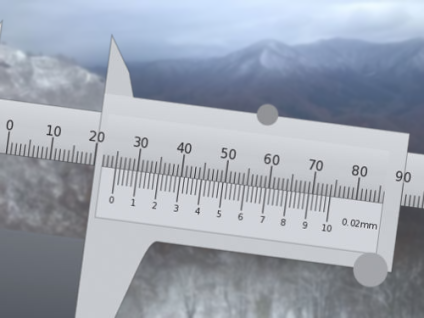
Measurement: 25.0 mm
